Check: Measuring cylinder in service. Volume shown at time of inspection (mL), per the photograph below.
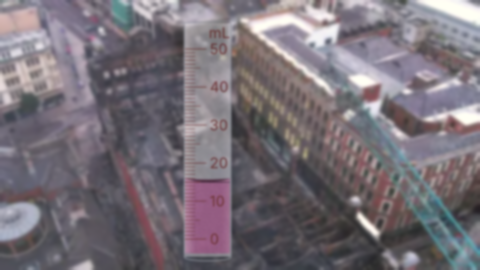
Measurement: 15 mL
